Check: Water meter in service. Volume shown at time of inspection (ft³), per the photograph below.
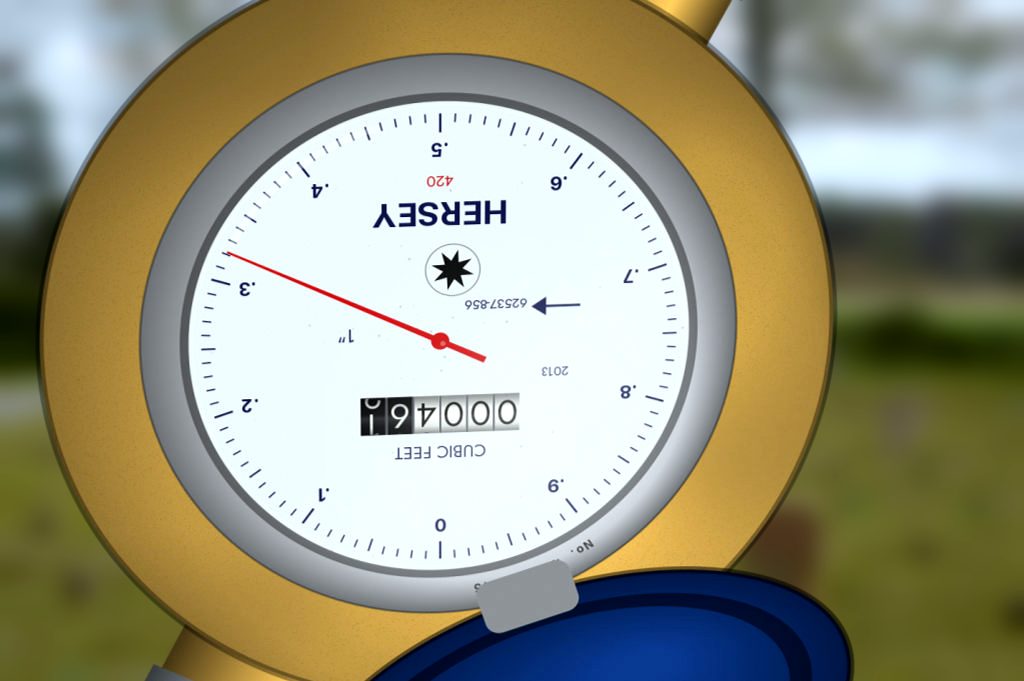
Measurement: 461.32 ft³
